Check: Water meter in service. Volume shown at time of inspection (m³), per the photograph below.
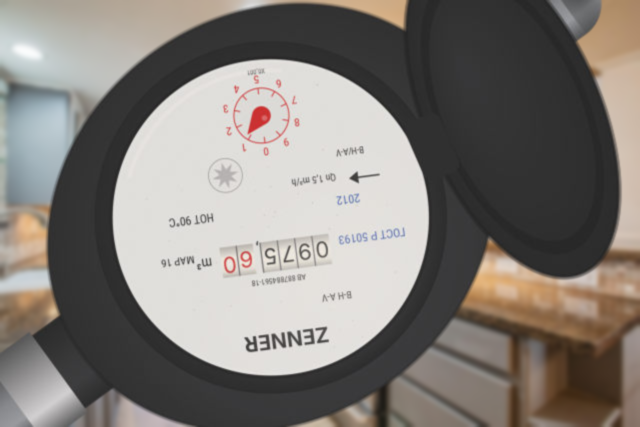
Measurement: 975.601 m³
